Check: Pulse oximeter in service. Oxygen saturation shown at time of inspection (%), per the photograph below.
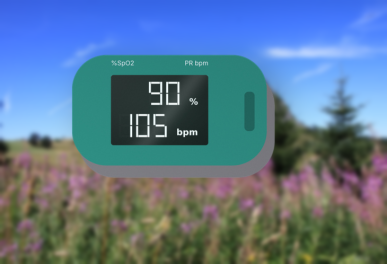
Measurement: 90 %
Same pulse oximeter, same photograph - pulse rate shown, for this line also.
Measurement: 105 bpm
